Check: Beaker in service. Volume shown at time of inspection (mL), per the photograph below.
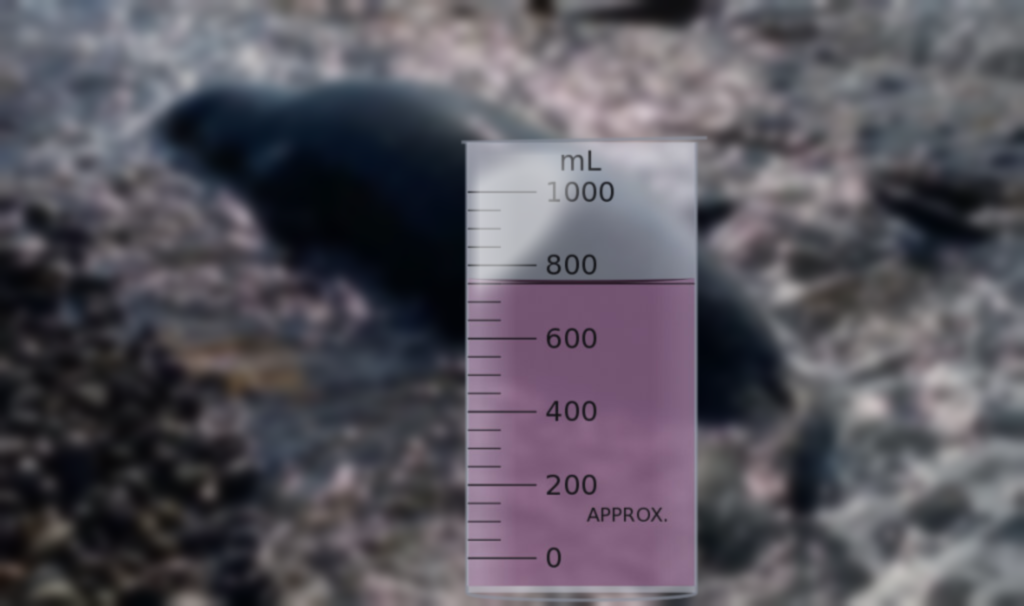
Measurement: 750 mL
